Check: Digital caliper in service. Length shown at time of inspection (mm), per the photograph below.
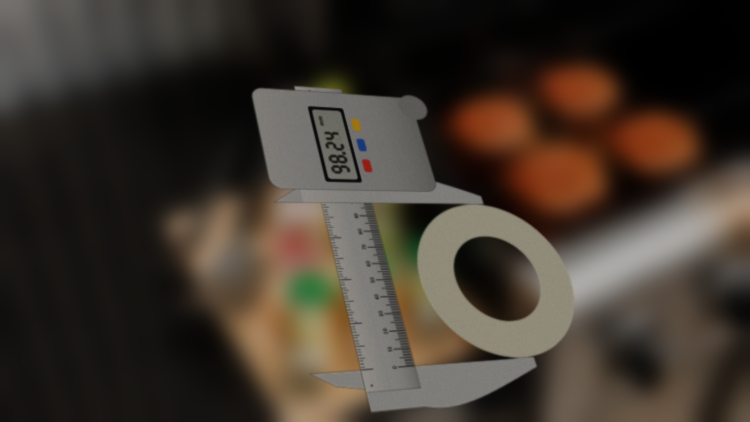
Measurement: 98.24 mm
